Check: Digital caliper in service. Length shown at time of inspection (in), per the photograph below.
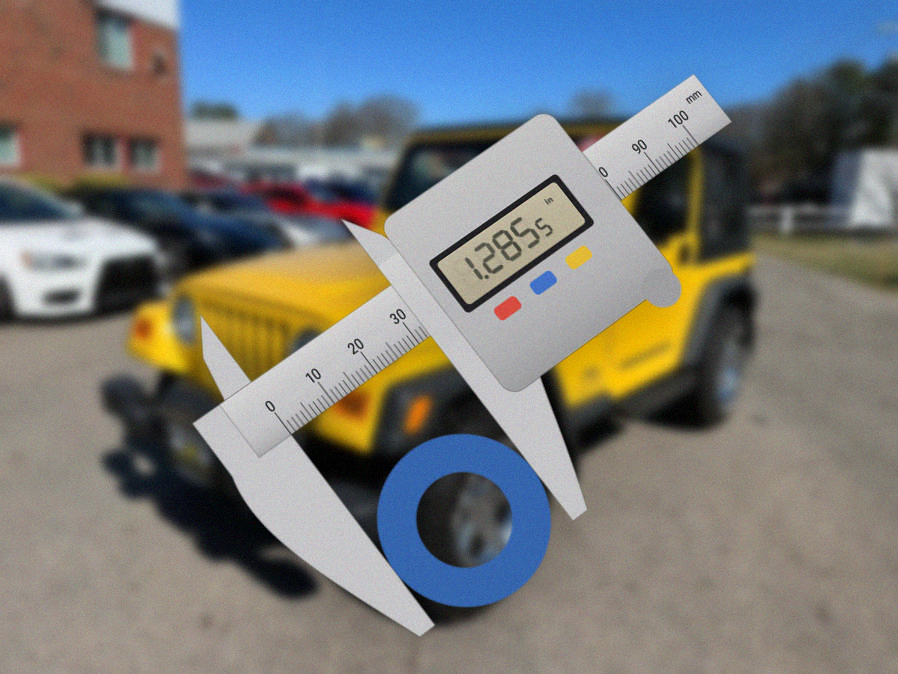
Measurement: 1.2855 in
